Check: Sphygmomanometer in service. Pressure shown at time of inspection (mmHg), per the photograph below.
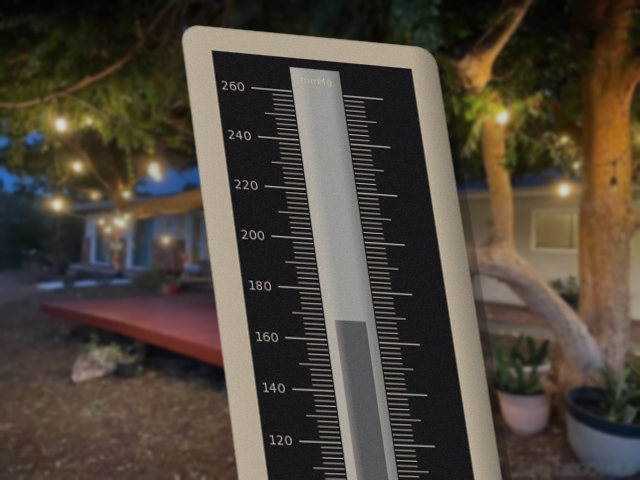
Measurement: 168 mmHg
